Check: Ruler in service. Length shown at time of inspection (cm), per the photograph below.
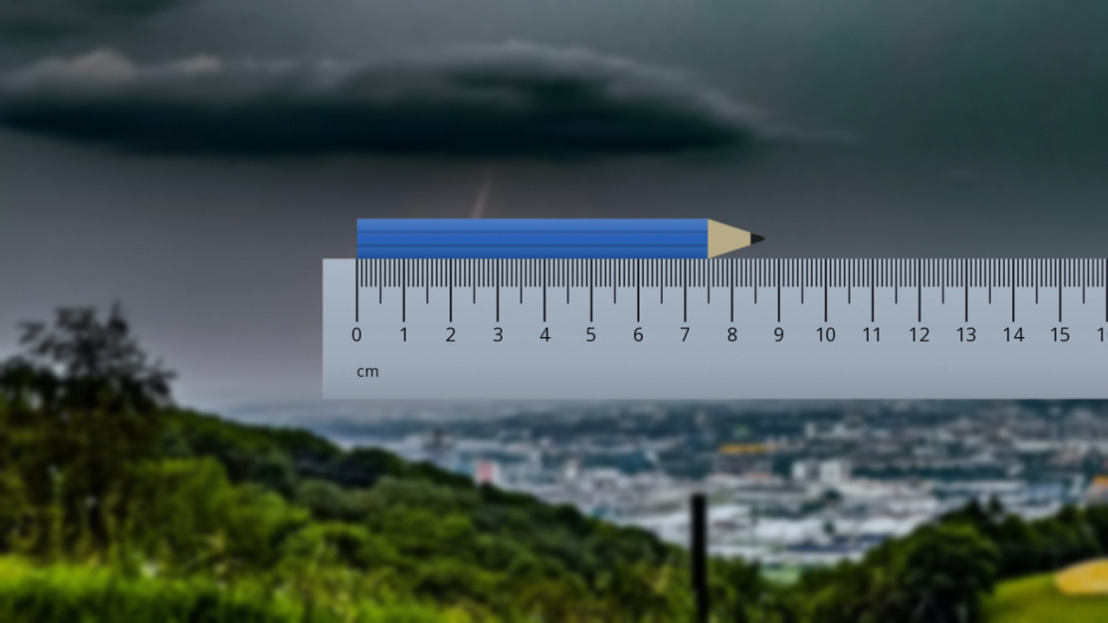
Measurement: 8.7 cm
